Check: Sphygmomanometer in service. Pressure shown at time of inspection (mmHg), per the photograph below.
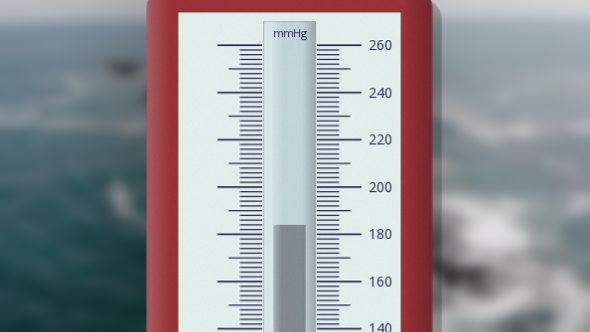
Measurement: 184 mmHg
